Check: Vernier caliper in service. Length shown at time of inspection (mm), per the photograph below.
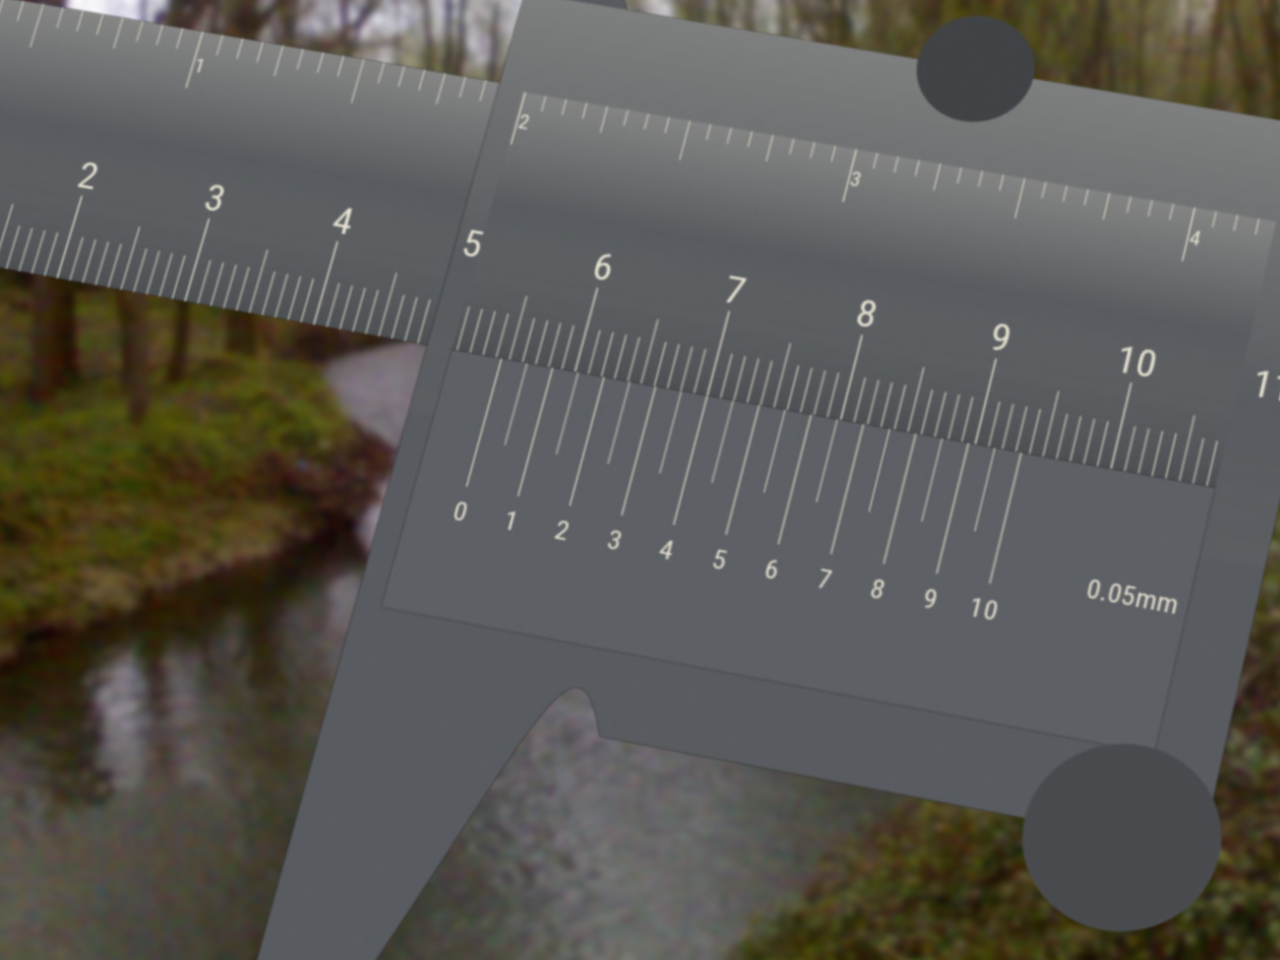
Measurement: 54.4 mm
